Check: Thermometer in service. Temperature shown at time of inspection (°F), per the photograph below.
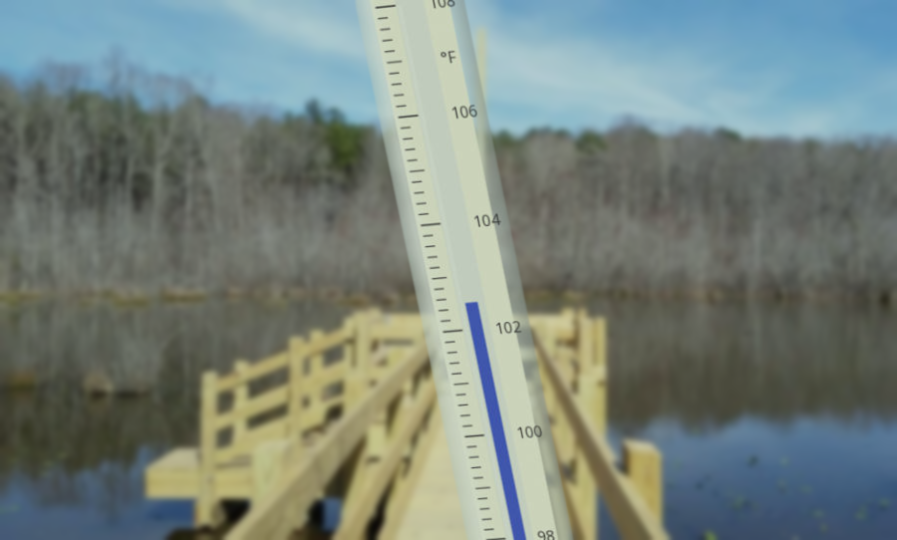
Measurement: 102.5 °F
